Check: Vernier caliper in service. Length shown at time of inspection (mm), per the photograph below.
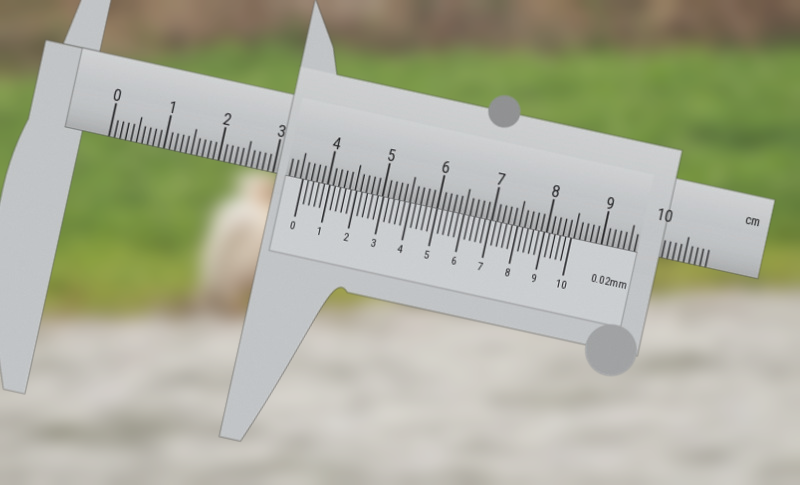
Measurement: 35.5 mm
